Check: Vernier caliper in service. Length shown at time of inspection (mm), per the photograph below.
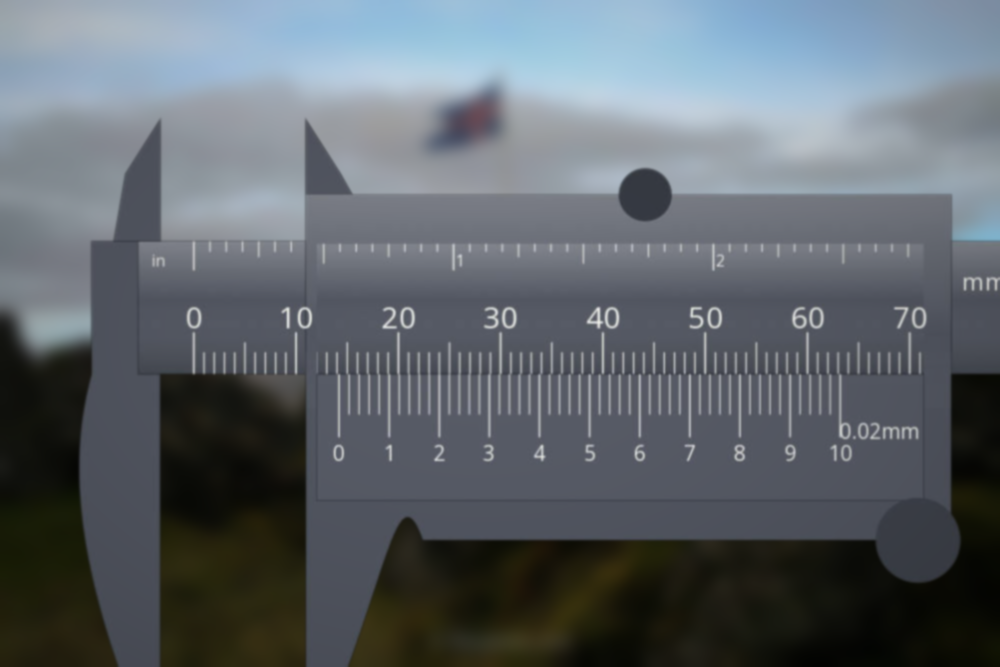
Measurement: 14.2 mm
